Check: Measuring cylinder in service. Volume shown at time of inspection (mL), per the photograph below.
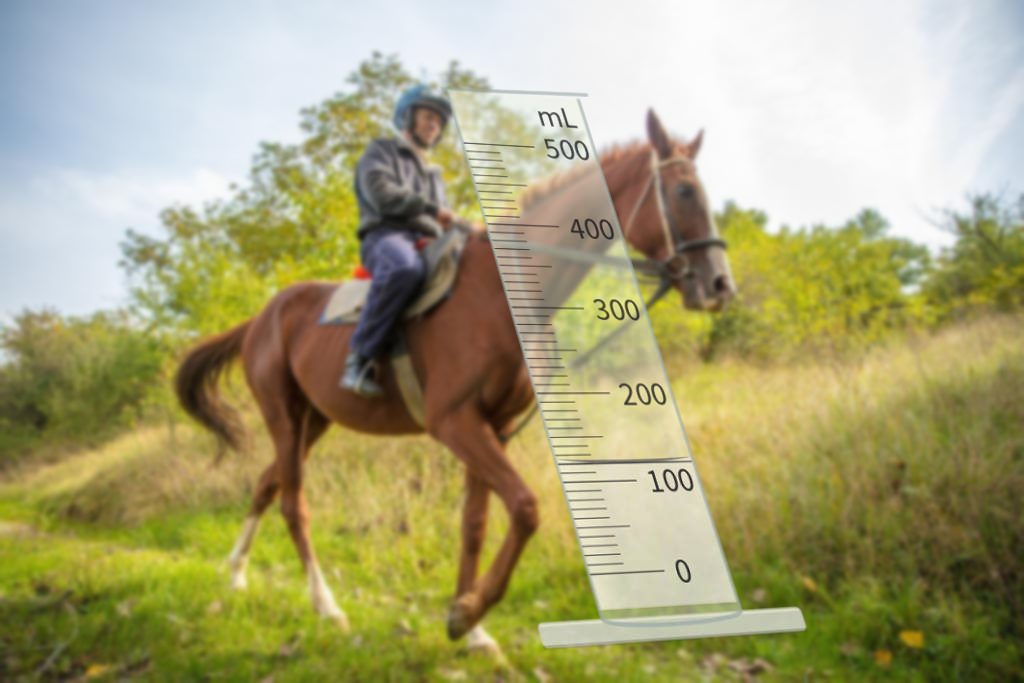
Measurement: 120 mL
